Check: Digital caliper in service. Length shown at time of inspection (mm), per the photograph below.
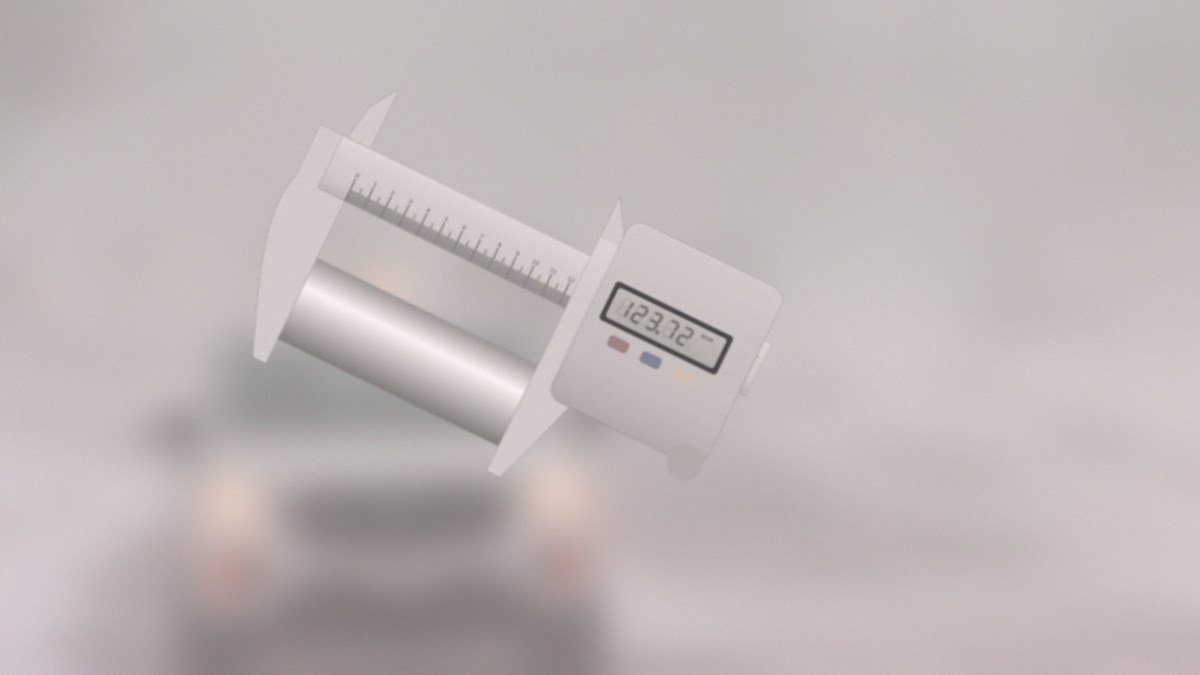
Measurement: 123.72 mm
